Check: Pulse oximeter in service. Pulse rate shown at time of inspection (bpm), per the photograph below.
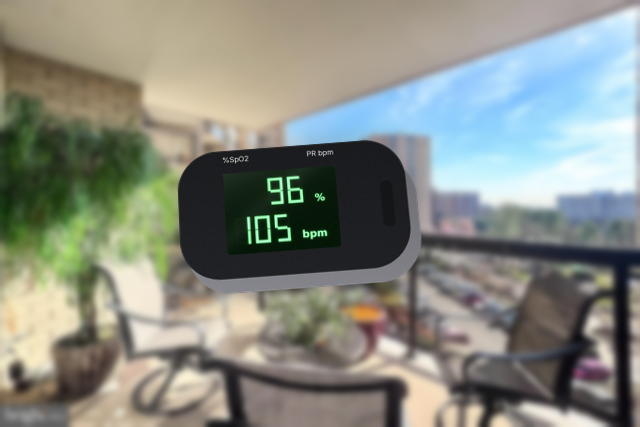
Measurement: 105 bpm
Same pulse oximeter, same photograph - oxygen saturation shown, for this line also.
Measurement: 96 %
